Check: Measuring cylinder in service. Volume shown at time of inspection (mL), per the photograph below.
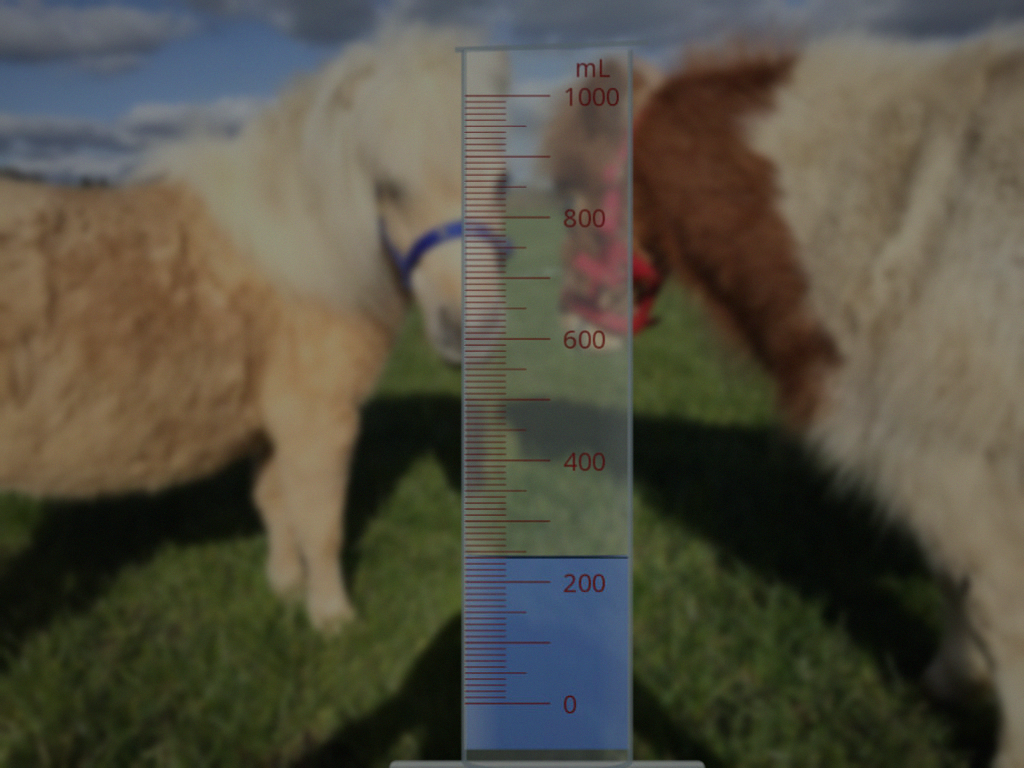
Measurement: 240 mL
